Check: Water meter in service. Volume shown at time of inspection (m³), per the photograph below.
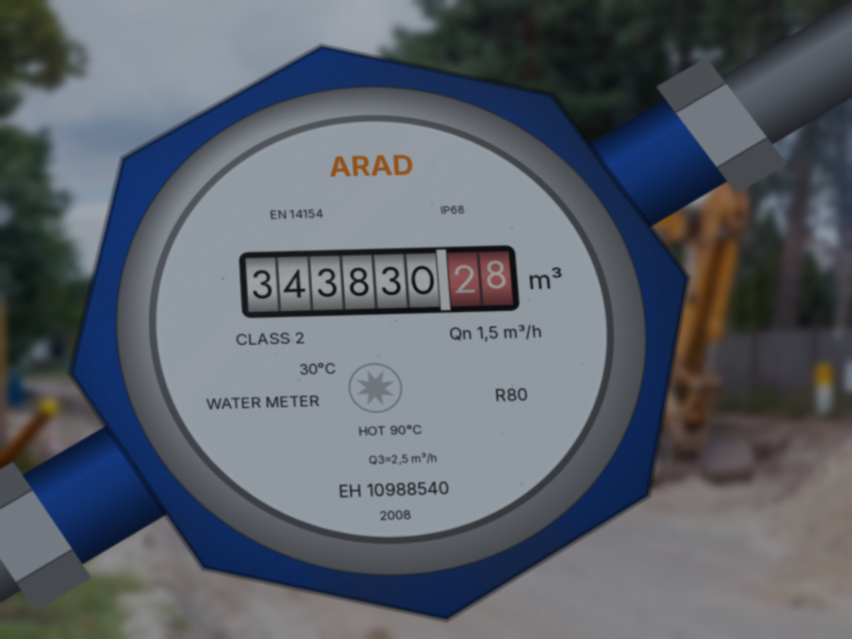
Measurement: 343830.28 m³
